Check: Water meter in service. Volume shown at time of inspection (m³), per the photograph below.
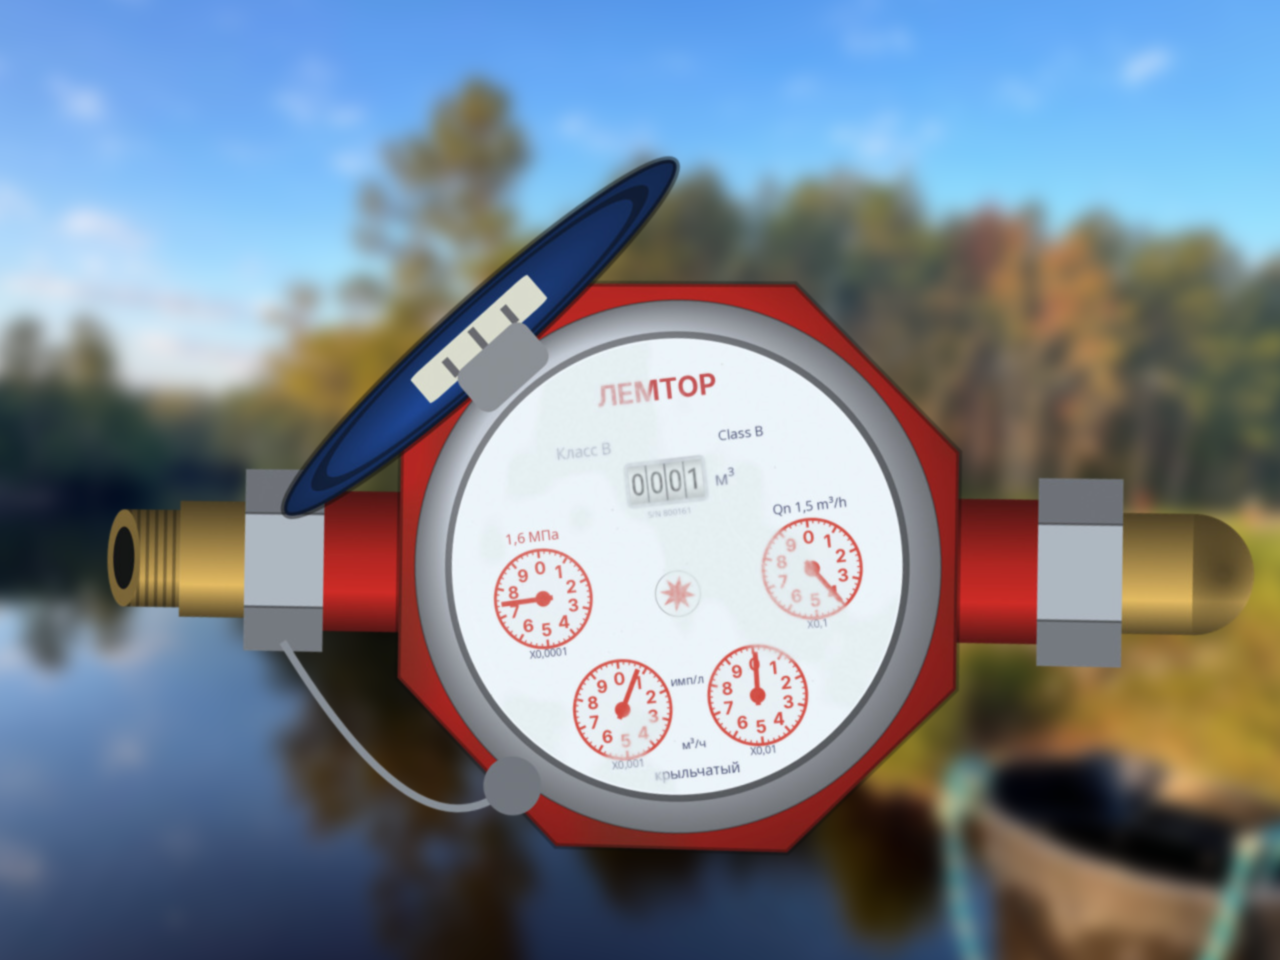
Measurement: 1.4007 m³
